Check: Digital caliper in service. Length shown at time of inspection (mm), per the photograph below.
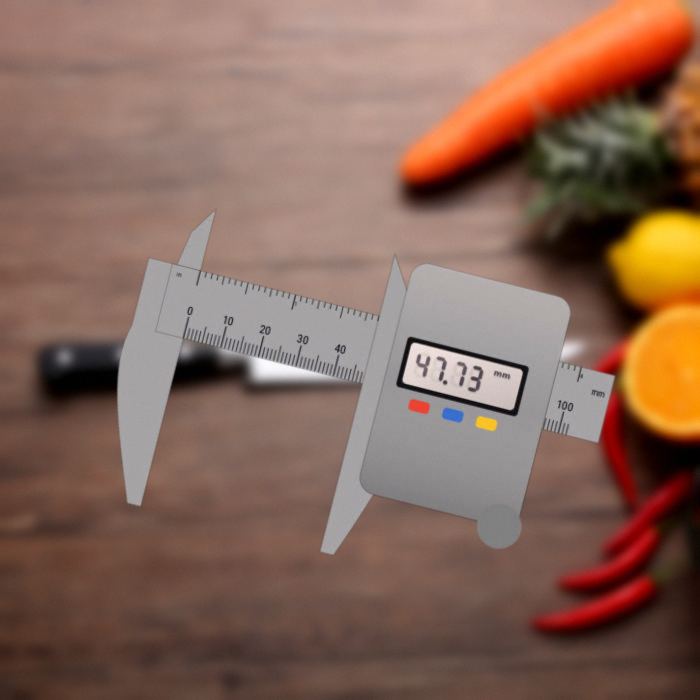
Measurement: 47.73 mm
